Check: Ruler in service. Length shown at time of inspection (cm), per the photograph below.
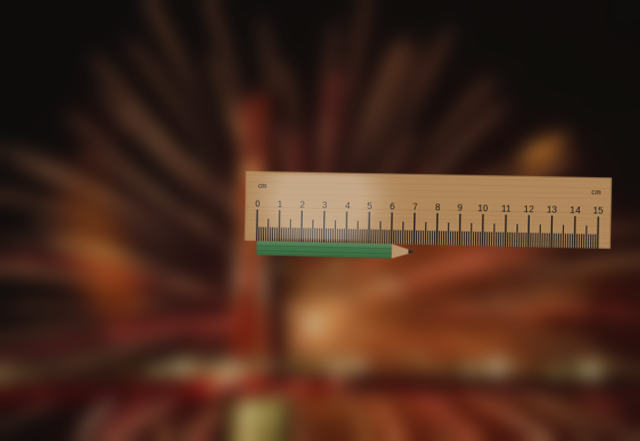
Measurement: 7 cm
